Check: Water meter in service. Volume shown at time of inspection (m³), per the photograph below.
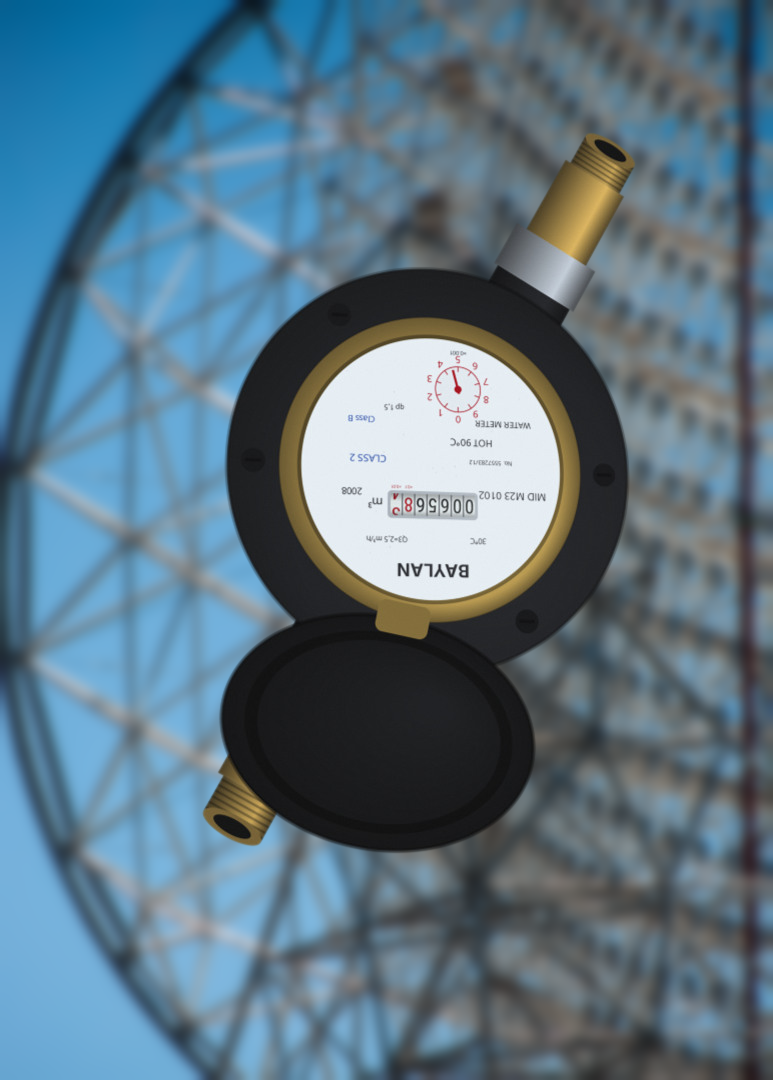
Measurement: 656.834 m³
